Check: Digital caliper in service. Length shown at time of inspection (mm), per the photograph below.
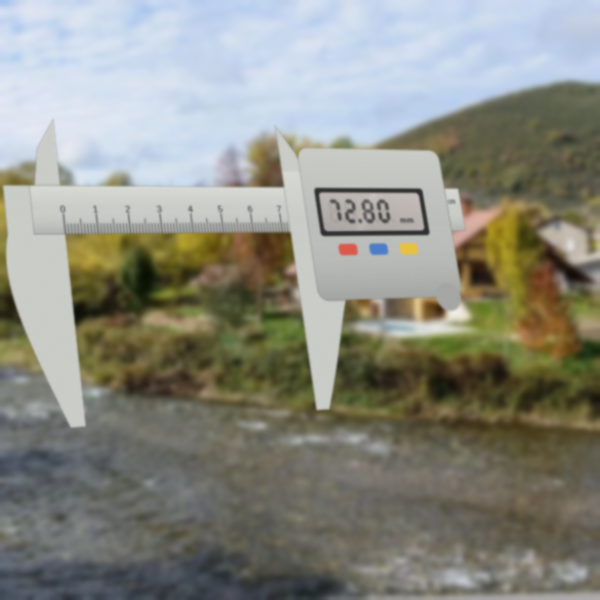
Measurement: 72.80 mm
